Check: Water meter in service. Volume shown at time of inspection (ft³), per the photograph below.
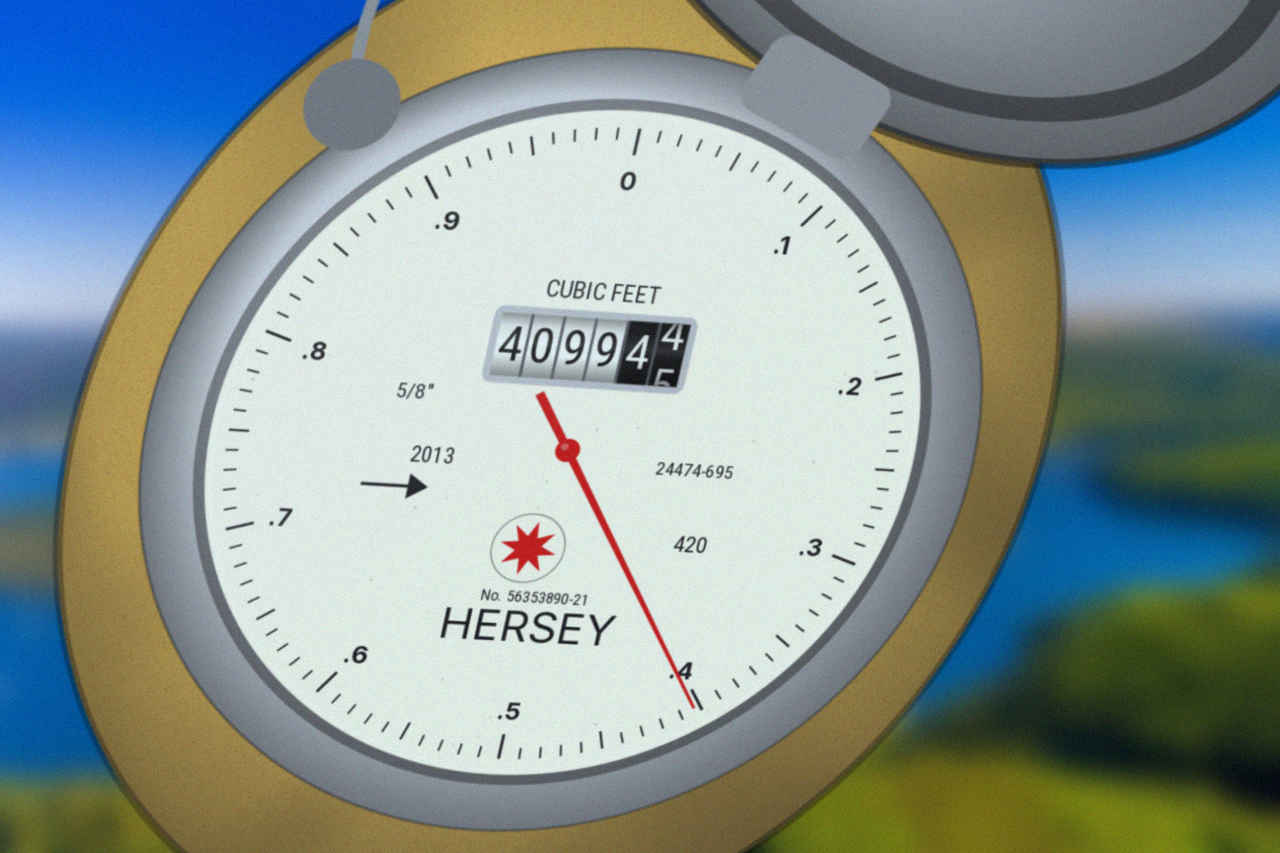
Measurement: 409944.40 ft³
